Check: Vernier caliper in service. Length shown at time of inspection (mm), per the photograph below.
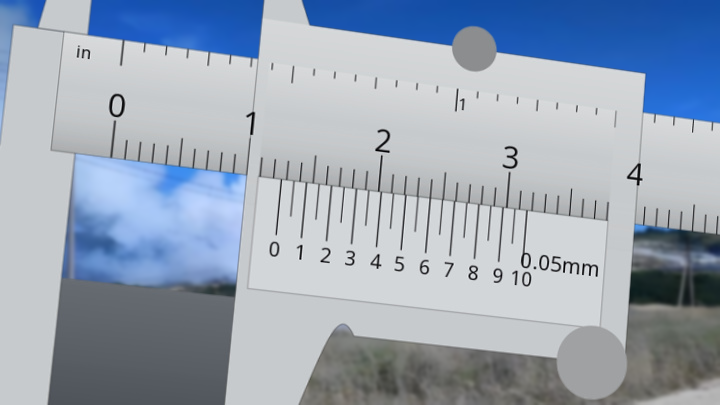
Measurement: 12.6 mm
